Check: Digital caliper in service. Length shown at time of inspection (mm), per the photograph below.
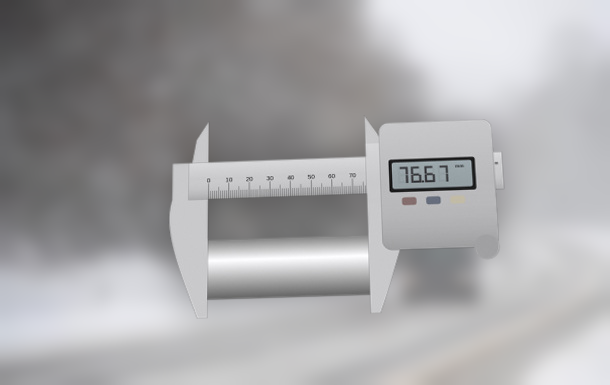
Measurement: 76.67 mm
